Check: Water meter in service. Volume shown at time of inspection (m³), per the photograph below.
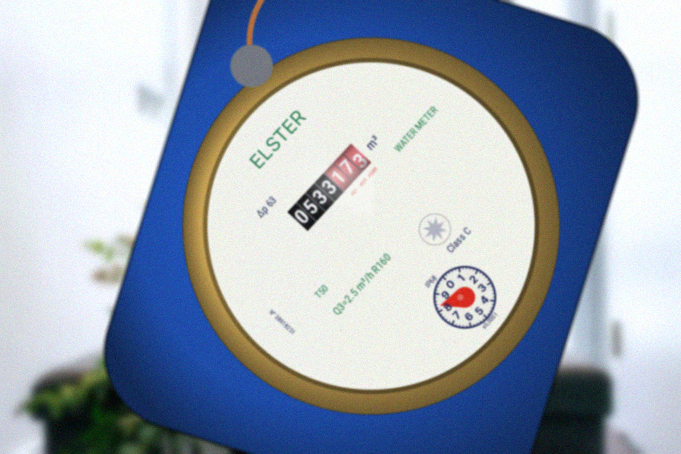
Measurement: 533.1728 m³
